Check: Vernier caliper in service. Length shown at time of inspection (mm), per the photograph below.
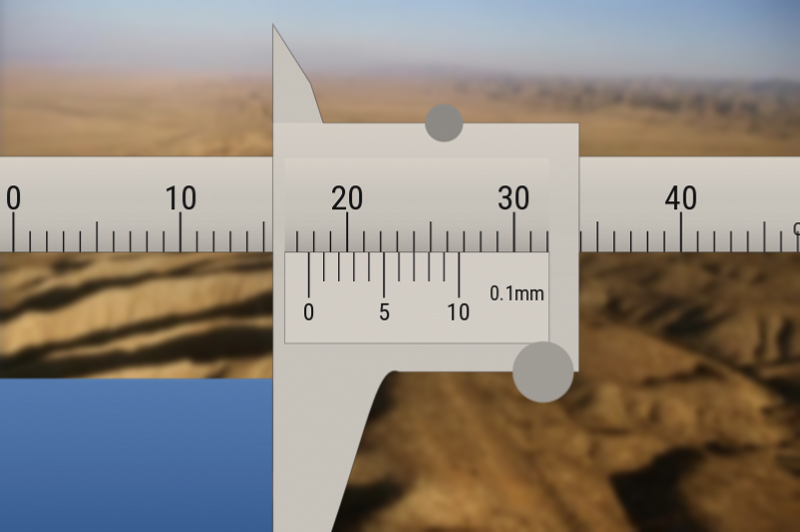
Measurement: 17.7 mm
